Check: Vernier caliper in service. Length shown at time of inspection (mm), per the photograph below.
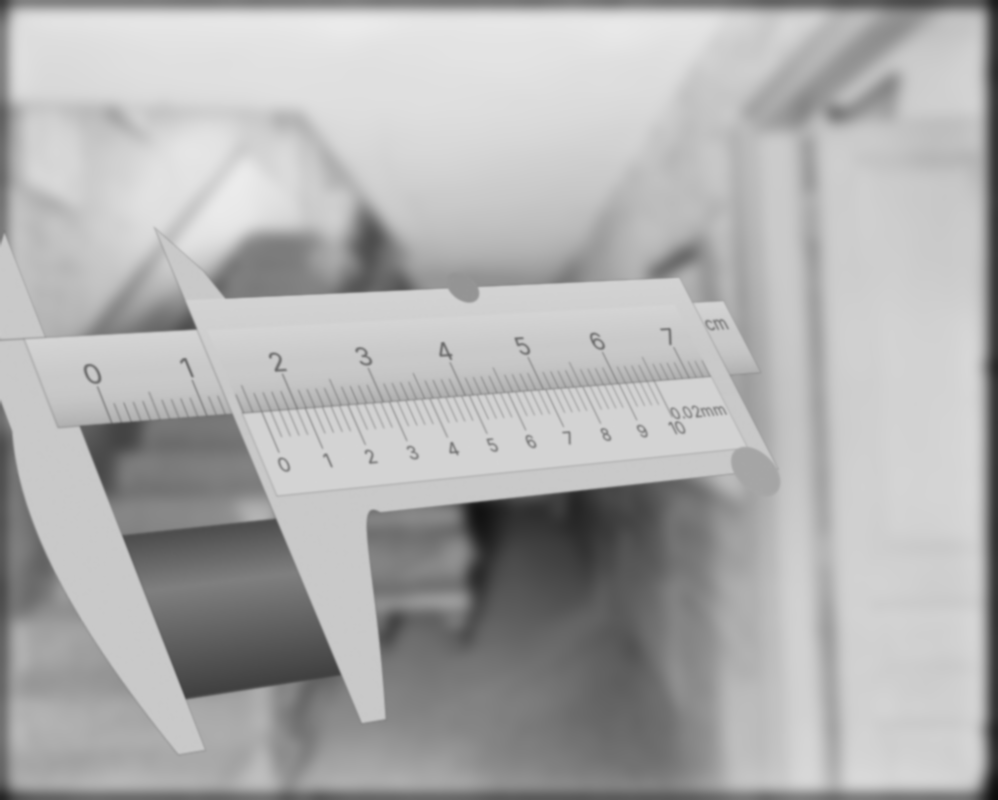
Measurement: 16.0 mm
